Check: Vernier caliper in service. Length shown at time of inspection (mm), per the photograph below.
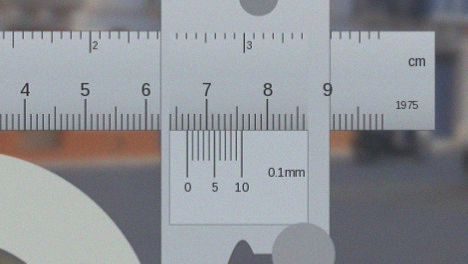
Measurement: 66.8 mm
